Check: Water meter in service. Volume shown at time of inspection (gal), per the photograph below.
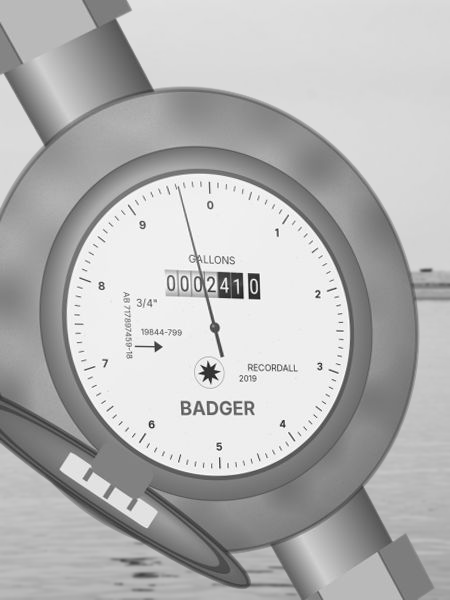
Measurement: 2409.6 gal
